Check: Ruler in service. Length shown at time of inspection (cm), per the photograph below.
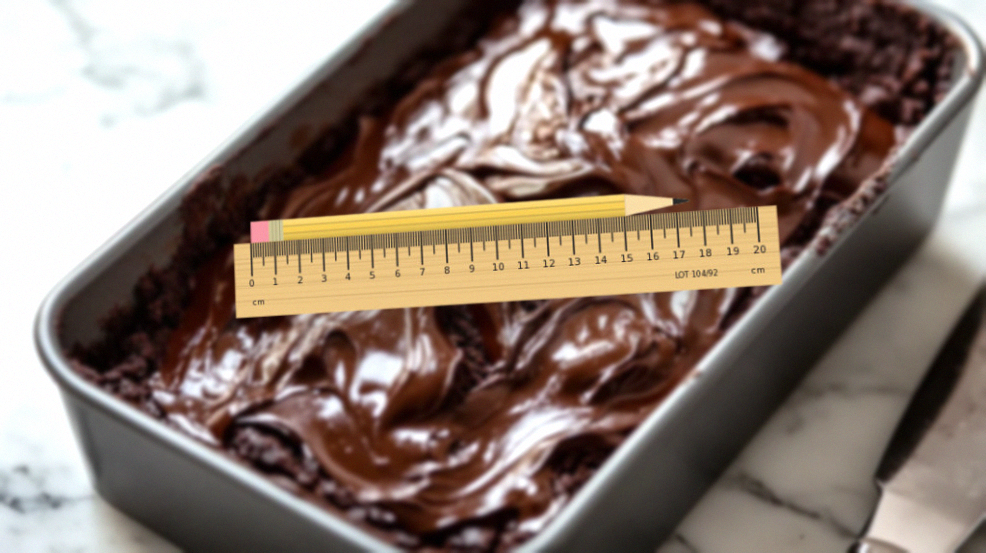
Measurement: 17.5 cm
